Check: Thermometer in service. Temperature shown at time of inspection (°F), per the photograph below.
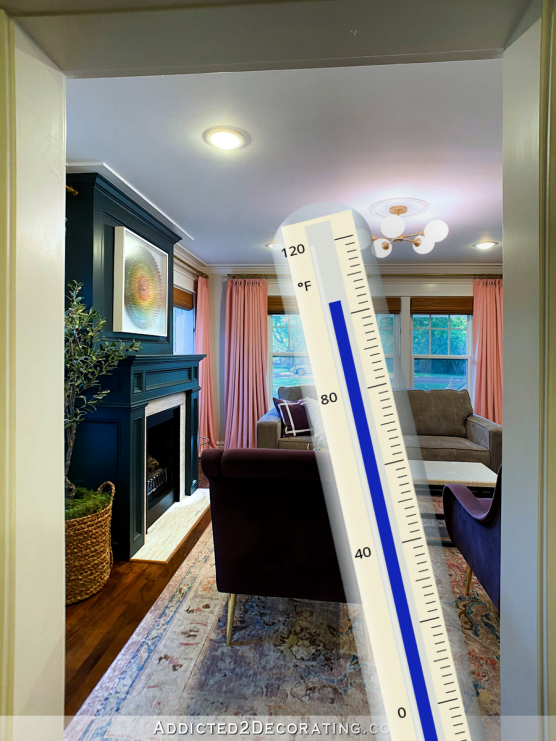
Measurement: 104 °F
